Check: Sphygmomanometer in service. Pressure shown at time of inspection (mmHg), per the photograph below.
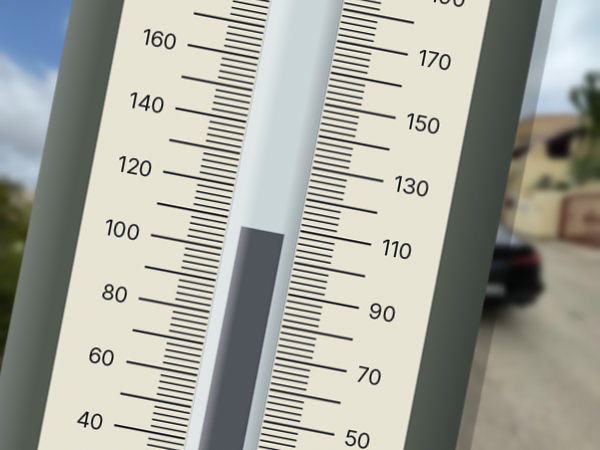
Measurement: 108 mmHg
